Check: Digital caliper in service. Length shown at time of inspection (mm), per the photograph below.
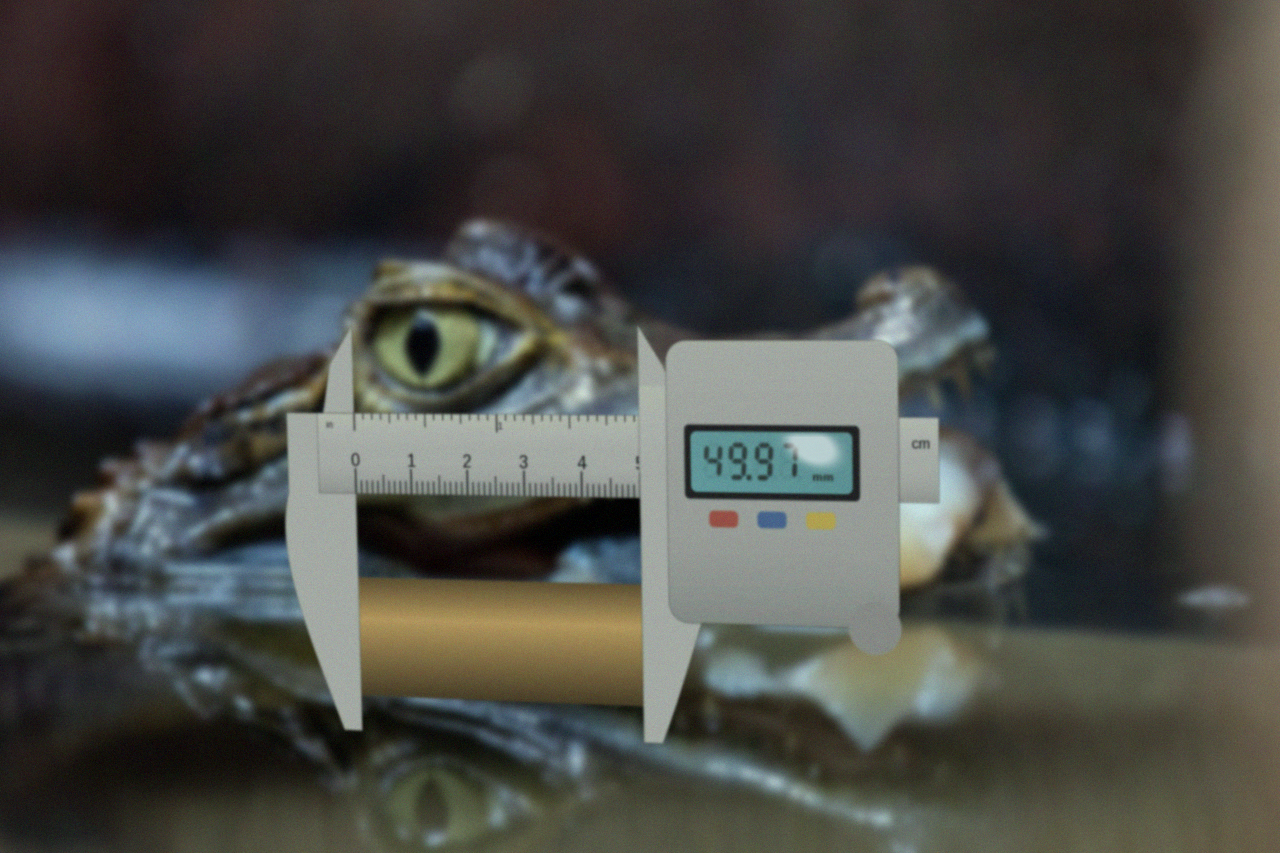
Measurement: 49.97 mm
